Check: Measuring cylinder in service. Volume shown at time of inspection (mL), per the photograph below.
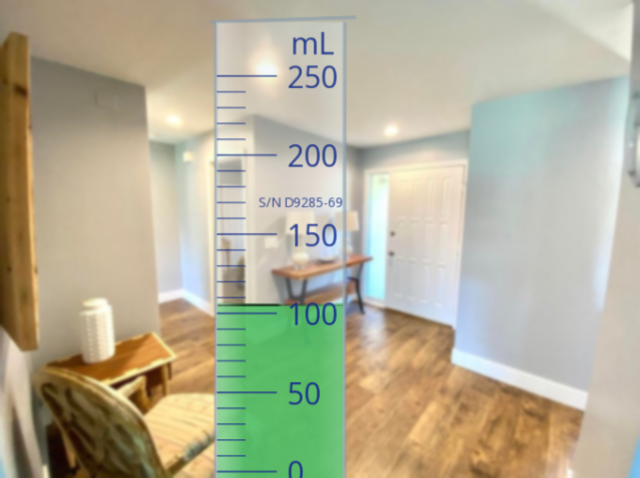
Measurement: 105 mL
